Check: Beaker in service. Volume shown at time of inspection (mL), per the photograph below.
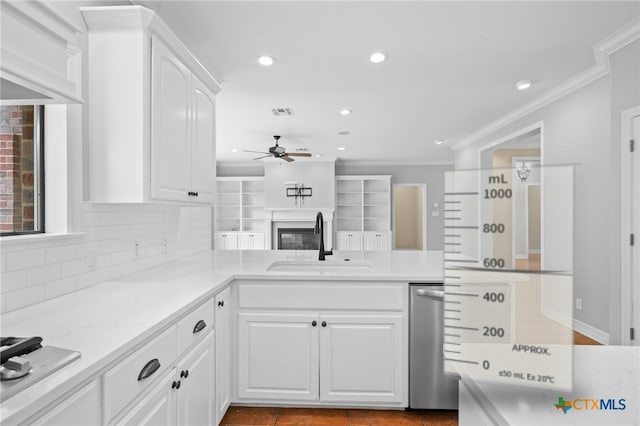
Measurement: 550 mL
